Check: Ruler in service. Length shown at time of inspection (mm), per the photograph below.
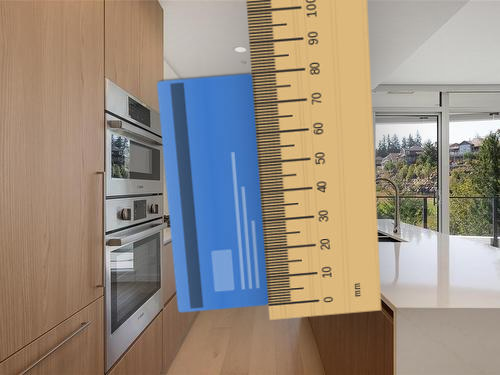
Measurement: 80 mm
